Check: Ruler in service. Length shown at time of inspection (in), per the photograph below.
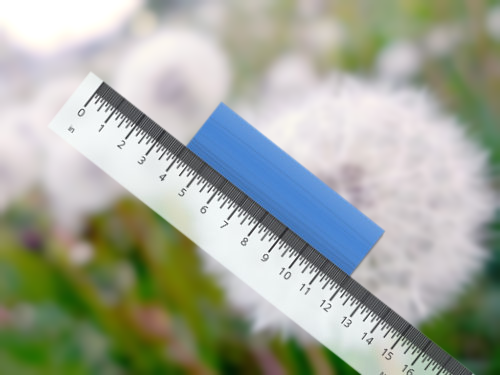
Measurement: 8 in
